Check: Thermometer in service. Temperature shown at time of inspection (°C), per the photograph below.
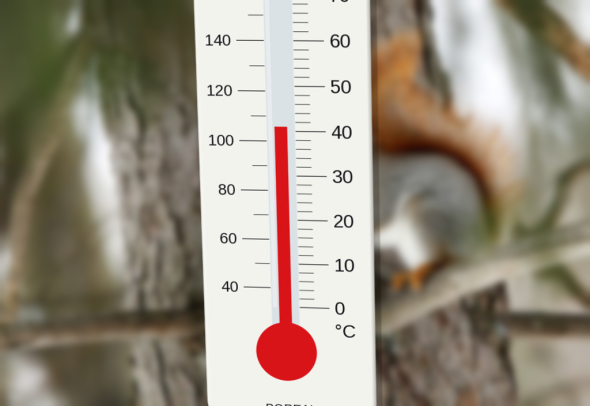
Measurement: 41 °C
